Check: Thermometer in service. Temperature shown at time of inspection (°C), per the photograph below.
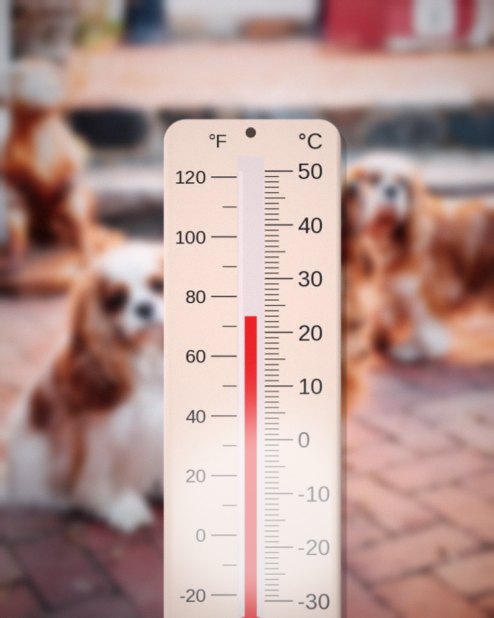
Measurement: 23 °C
